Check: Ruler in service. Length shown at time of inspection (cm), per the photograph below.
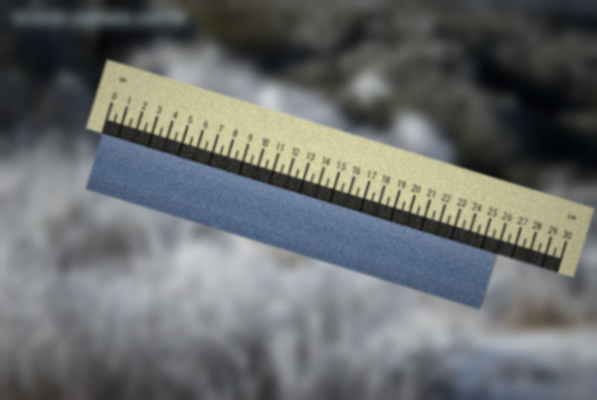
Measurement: 26 cm
